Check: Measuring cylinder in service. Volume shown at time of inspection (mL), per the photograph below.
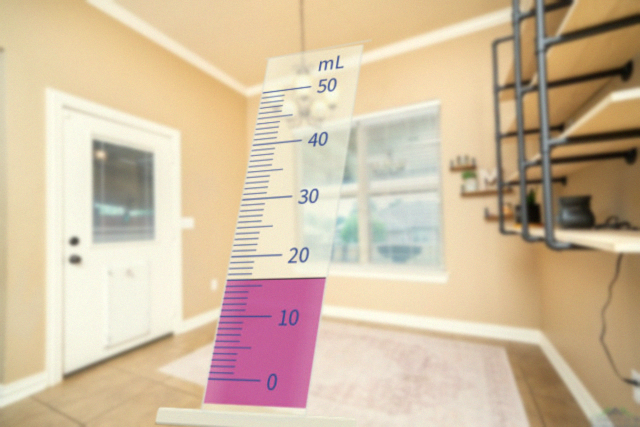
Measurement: 16 mL
